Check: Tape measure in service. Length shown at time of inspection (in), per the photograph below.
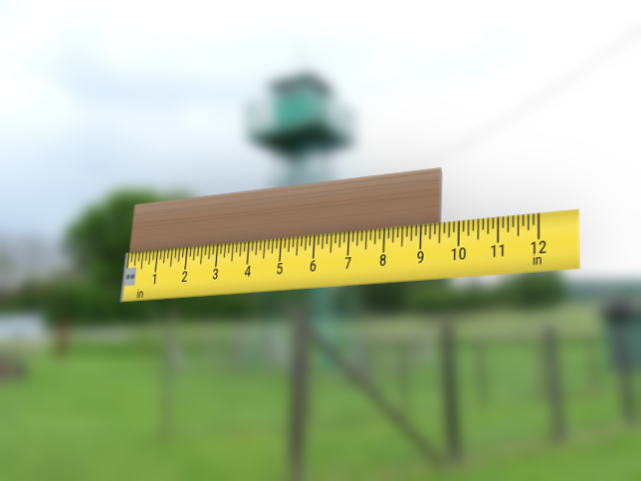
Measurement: 9.5 in
